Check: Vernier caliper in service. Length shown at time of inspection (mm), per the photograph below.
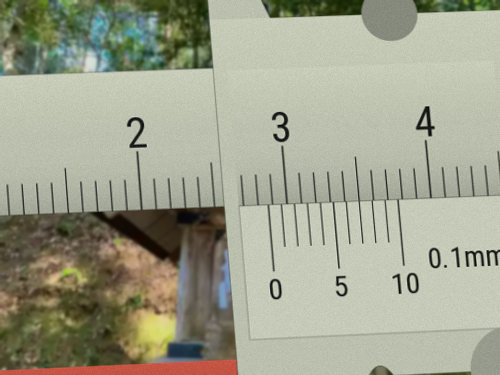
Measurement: 28.7 mm
